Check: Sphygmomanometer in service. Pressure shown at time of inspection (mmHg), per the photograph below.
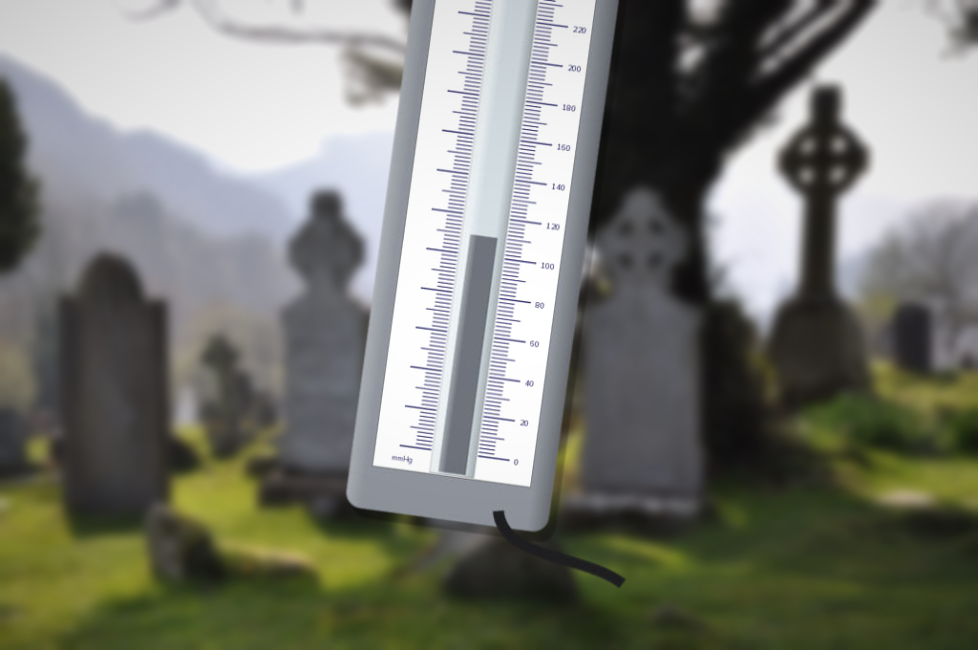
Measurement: 110 mmHg
